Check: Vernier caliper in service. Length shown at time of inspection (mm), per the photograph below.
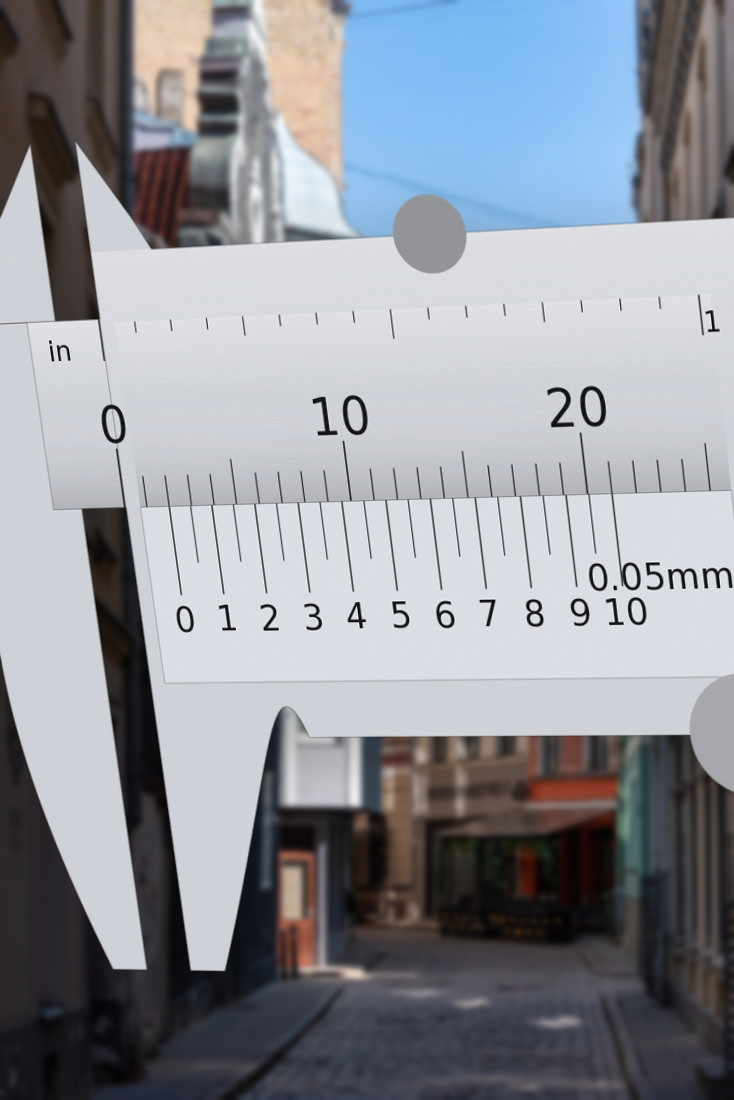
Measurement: 2.00 mm
